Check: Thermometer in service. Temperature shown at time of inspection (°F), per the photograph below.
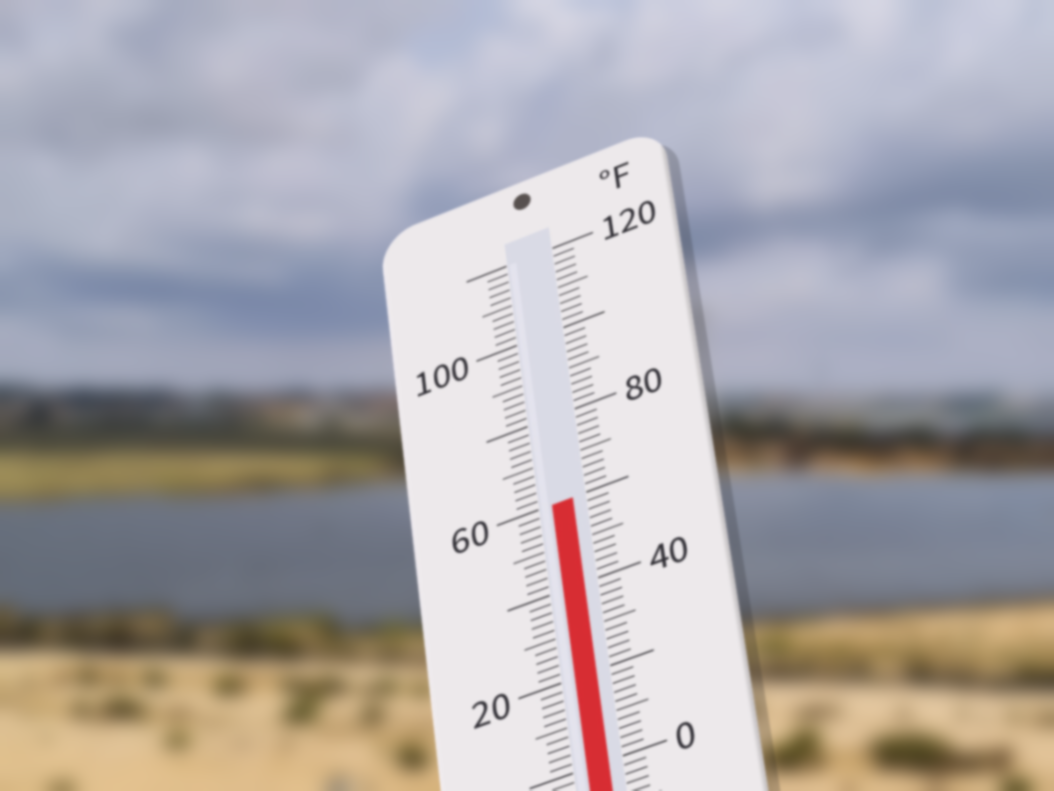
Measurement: 60 °F
